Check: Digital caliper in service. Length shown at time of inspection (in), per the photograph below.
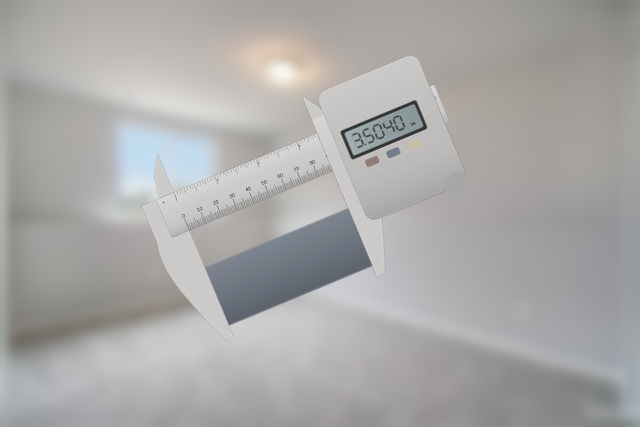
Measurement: 3.5040 in
